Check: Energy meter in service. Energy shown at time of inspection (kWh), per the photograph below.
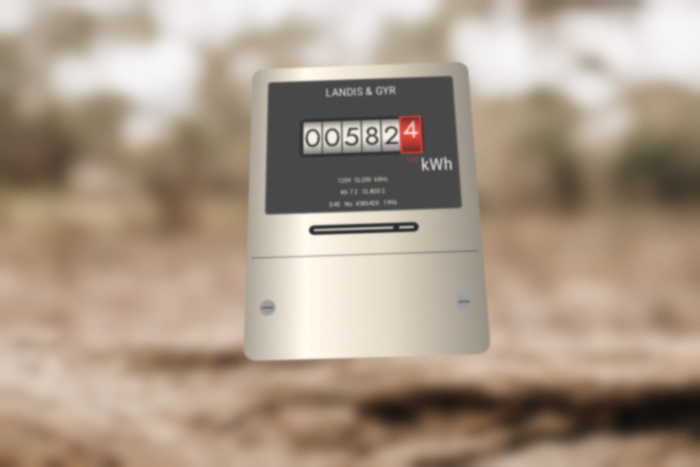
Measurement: 582.4 kWh
